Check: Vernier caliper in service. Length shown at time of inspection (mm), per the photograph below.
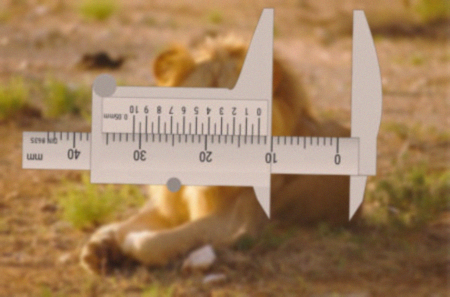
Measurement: 12.0 mm
